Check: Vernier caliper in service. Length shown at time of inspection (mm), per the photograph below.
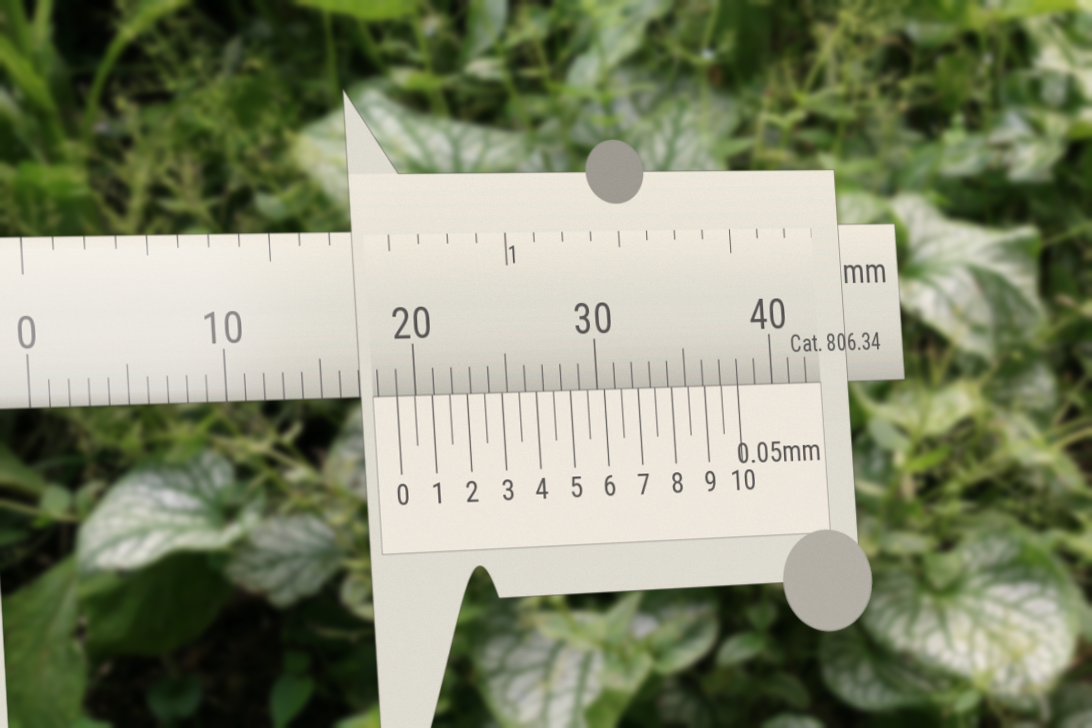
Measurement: 19.0 mm
